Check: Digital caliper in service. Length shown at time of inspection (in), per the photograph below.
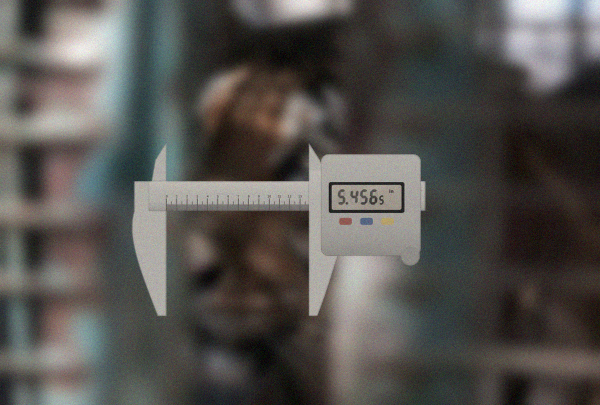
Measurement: 5.4565 in
